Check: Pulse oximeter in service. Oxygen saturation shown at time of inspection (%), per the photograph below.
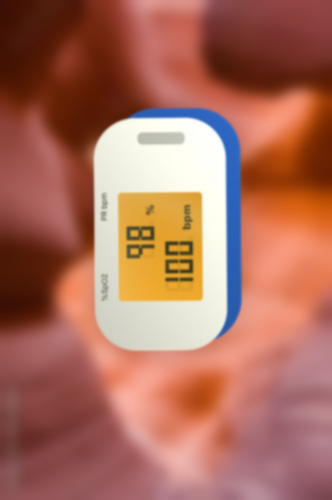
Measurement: 98 %
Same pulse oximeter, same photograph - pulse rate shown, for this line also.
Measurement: 100 bpm
